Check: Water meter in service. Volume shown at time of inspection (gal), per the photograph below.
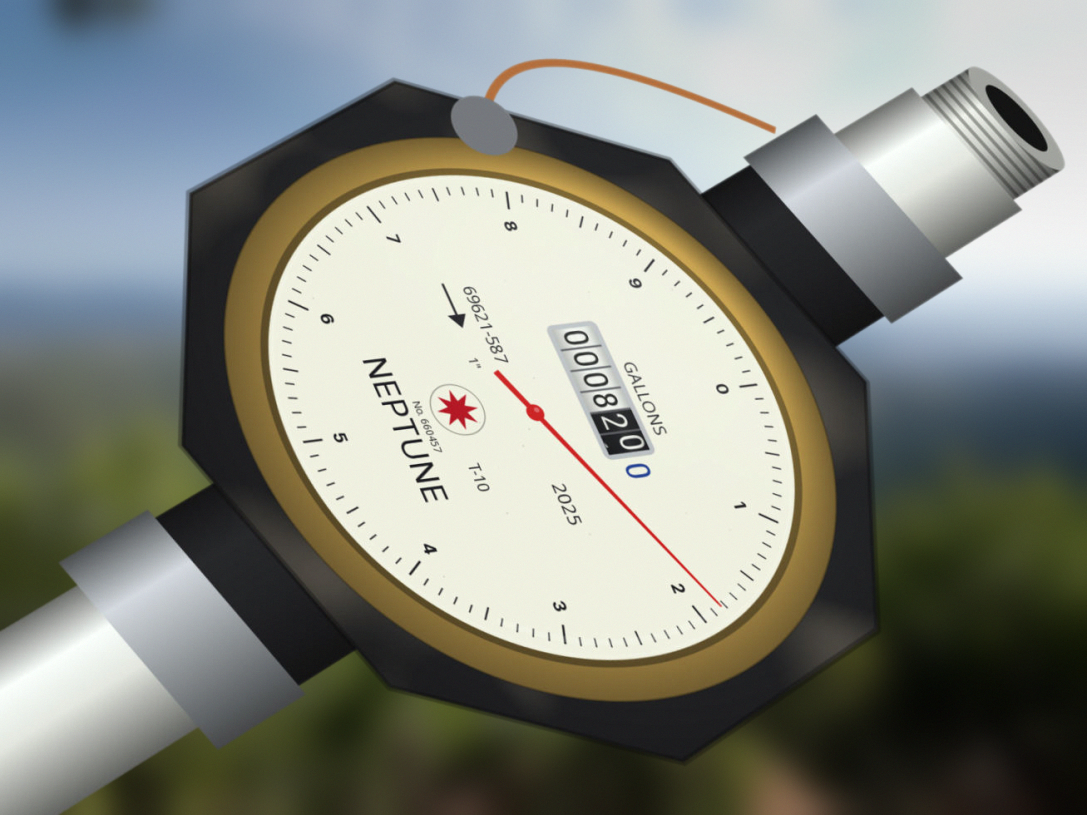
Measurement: 8201.8 gal
